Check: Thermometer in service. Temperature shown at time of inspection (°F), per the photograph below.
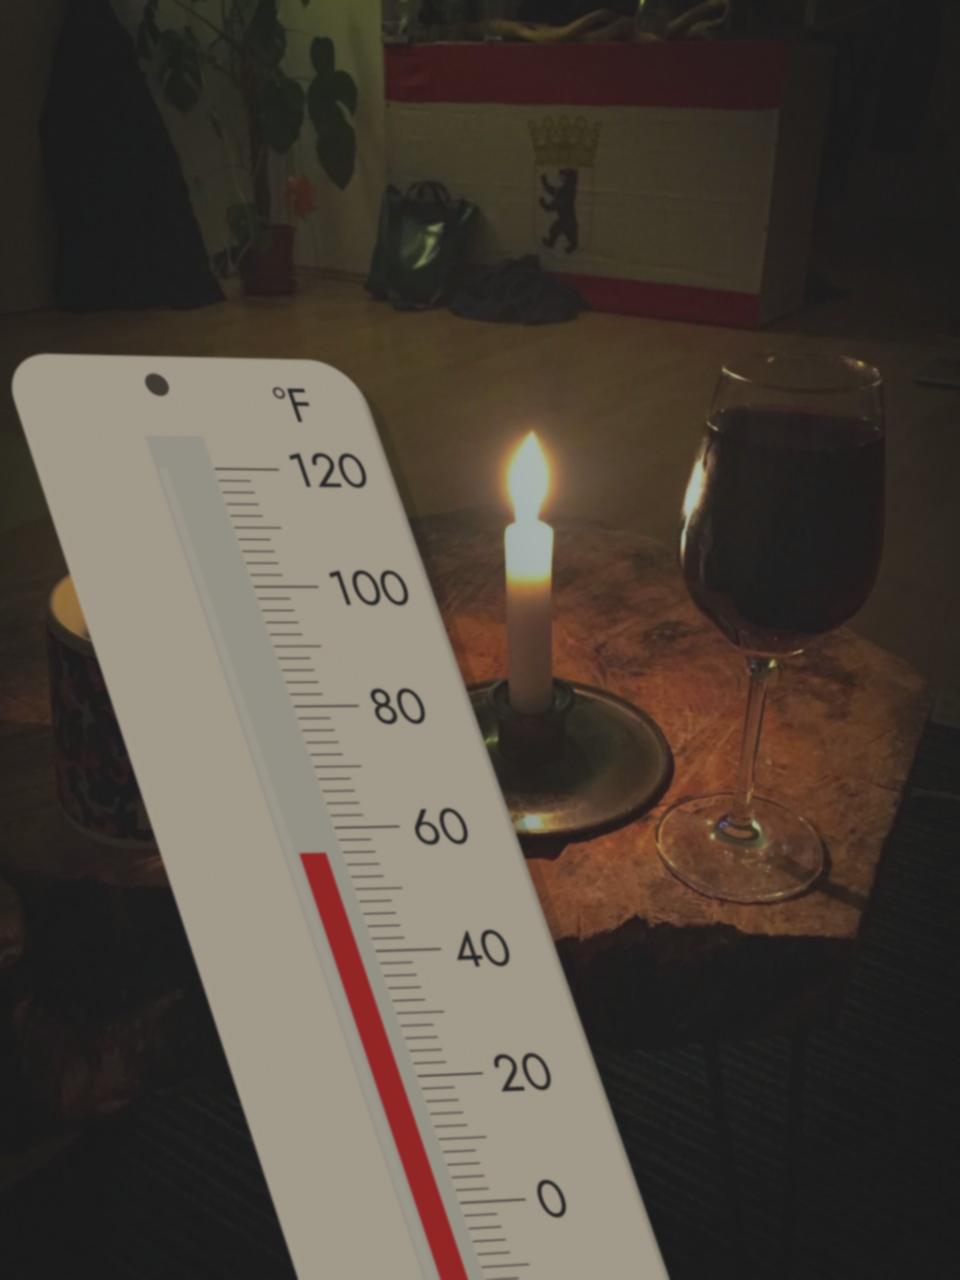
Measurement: 56 °F
